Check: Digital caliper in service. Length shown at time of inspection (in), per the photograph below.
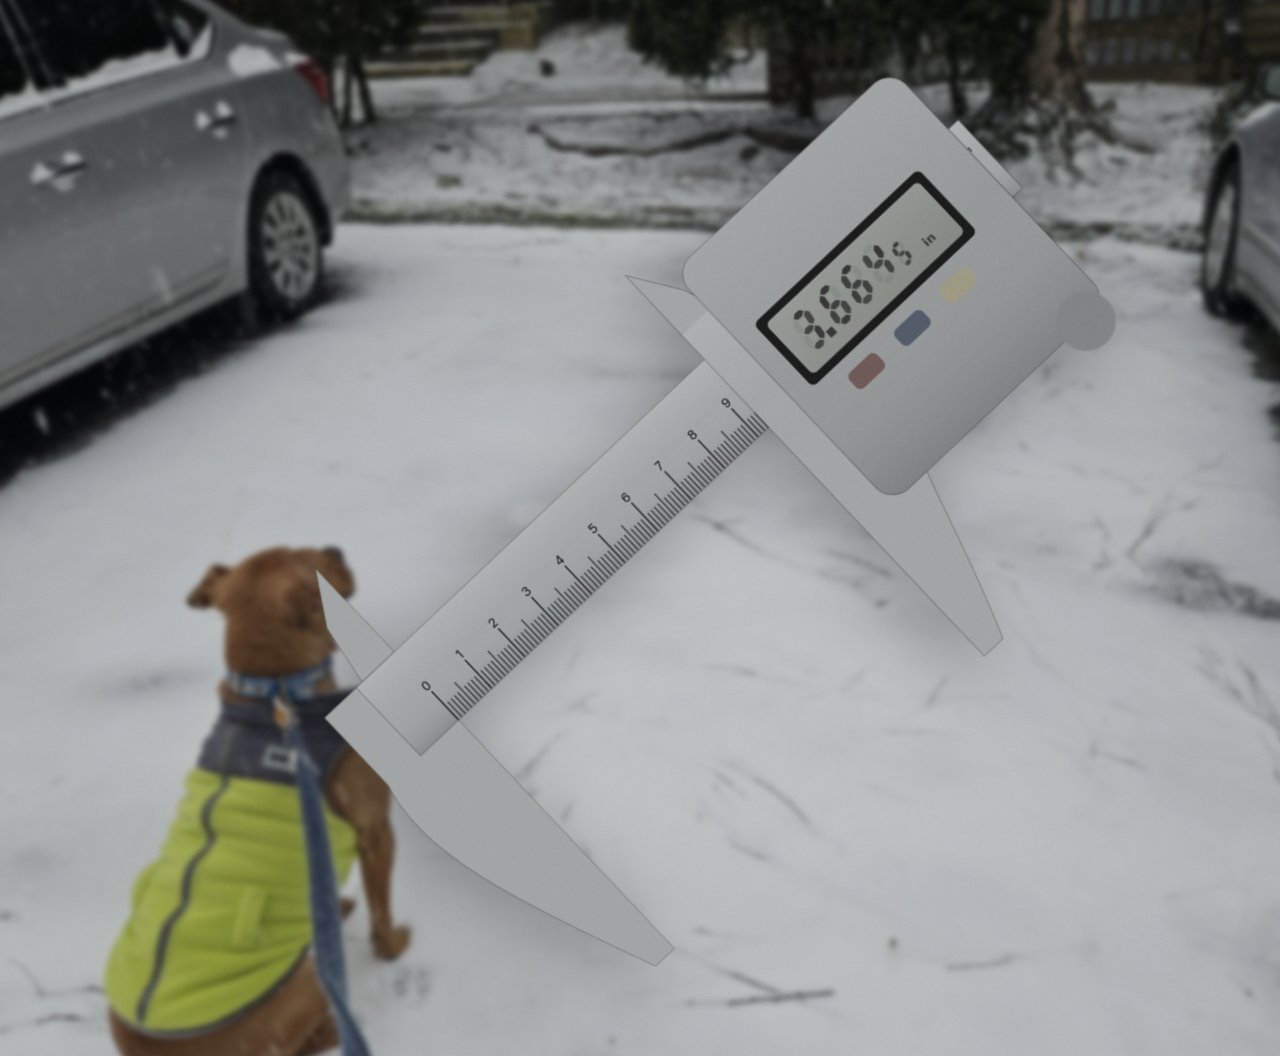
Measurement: 3.6645 in
